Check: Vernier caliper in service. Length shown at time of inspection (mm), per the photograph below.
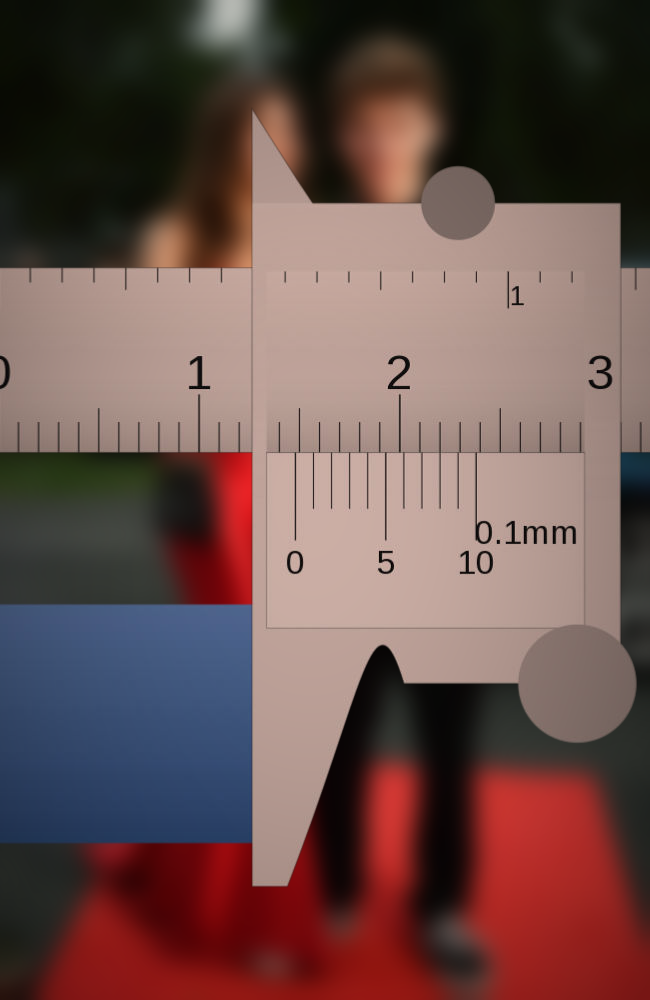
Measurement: 14.8 mm
